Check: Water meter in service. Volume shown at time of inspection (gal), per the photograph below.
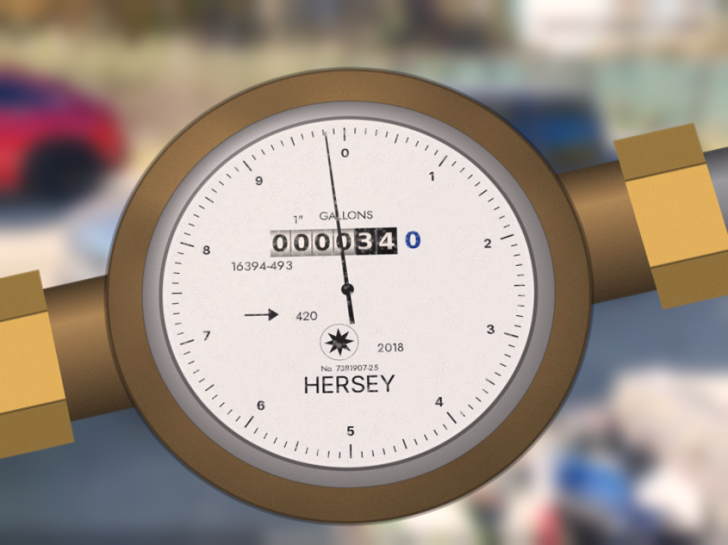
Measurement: 339.8 gal
